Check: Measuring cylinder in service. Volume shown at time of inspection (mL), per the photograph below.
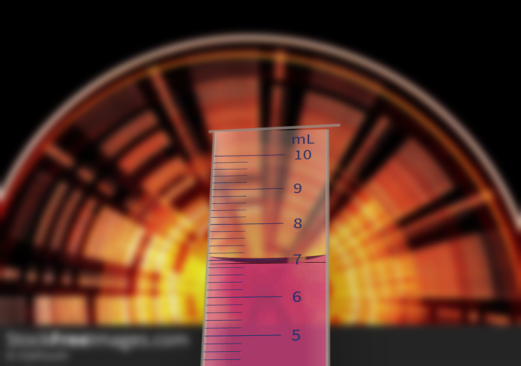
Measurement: 6.9 mL
